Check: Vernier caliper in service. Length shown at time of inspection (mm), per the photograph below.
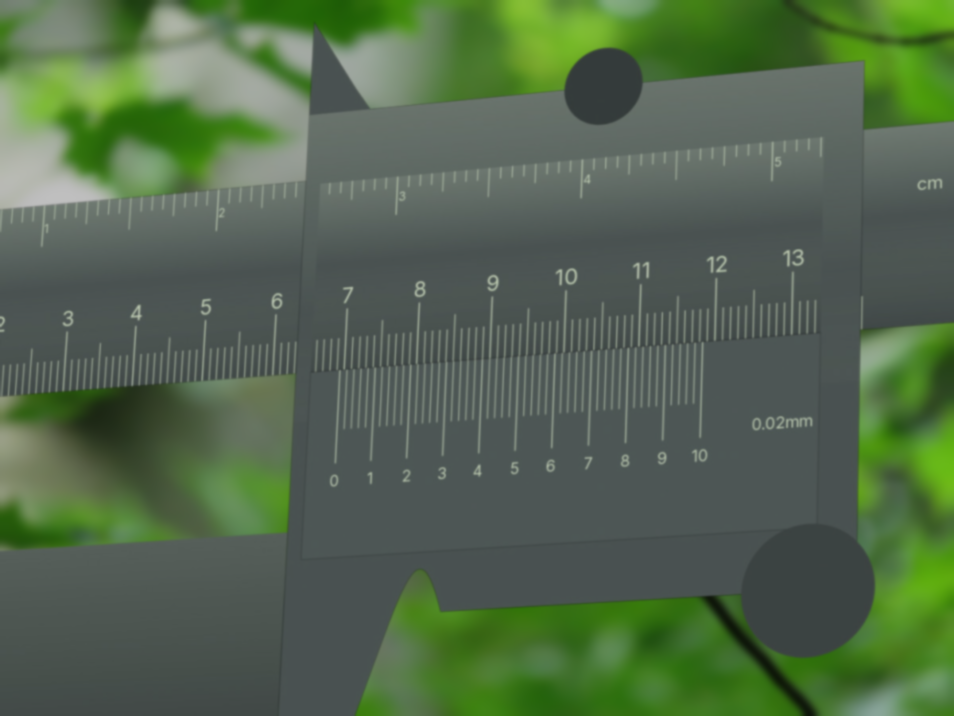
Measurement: 69.4 mm
